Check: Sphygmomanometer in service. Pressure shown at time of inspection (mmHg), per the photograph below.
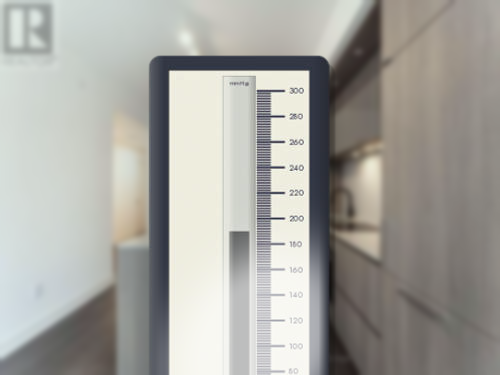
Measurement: 190 mmHg
